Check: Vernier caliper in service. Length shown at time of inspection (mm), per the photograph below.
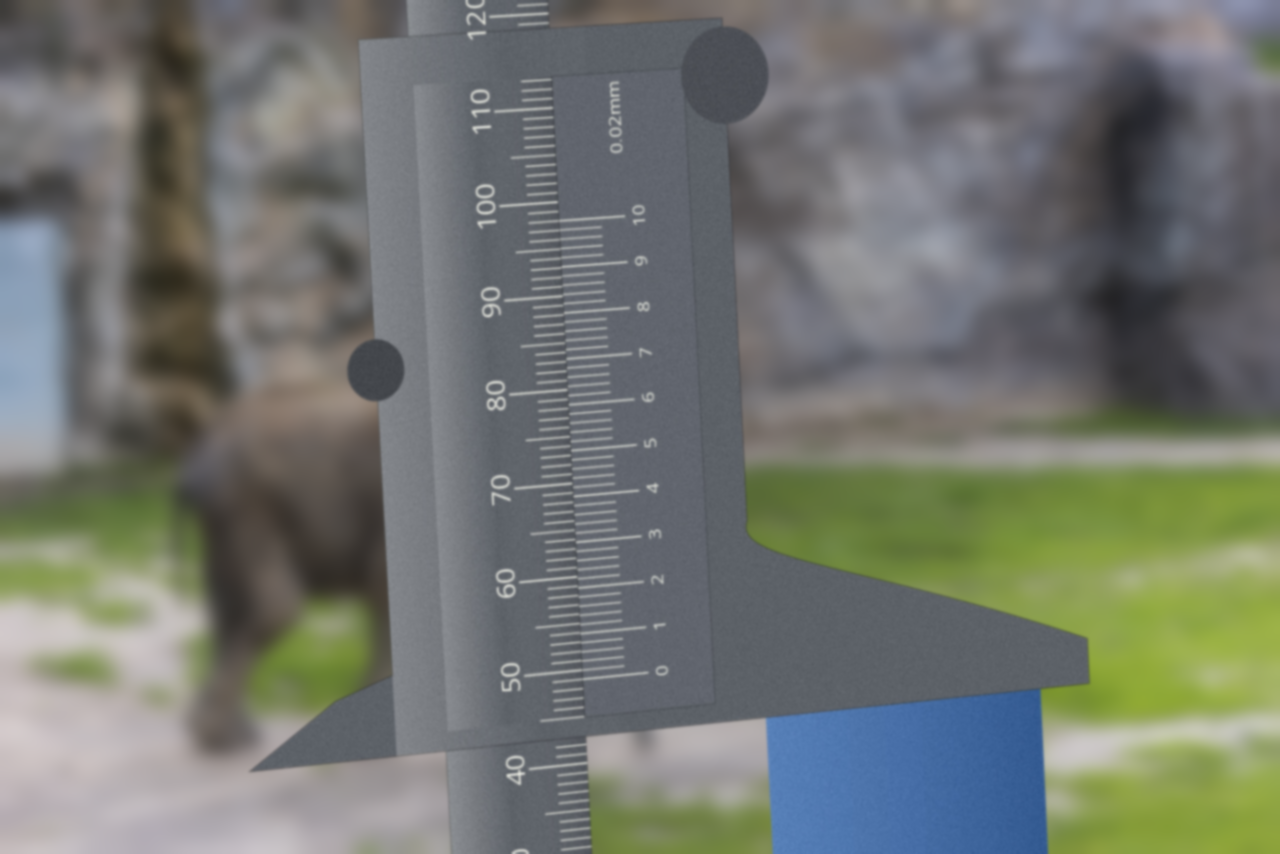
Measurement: 49.0 mm
